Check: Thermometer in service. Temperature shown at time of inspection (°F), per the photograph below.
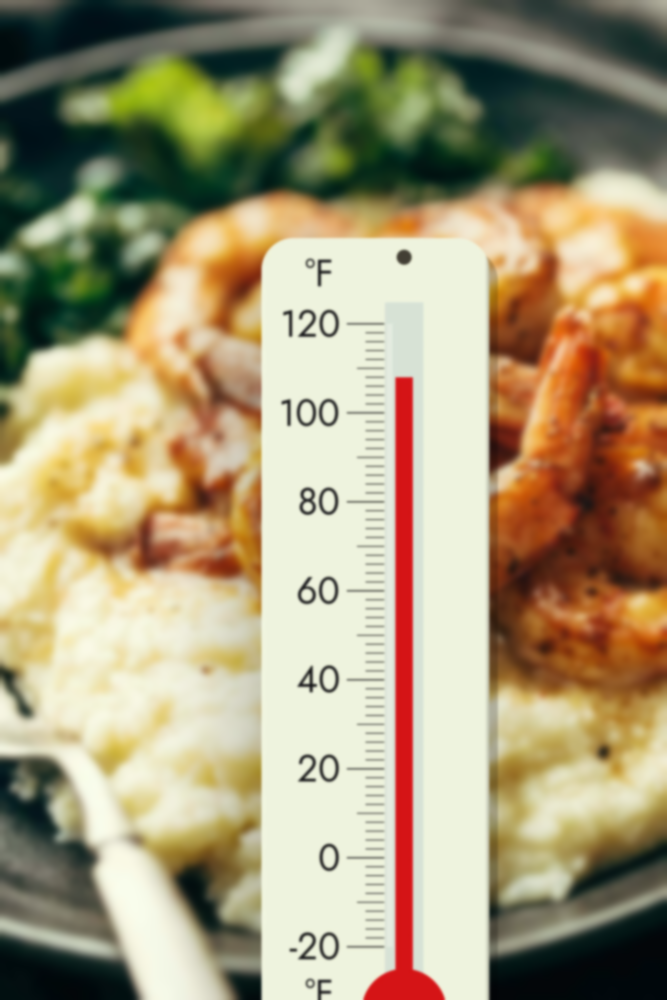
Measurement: 108 °F
